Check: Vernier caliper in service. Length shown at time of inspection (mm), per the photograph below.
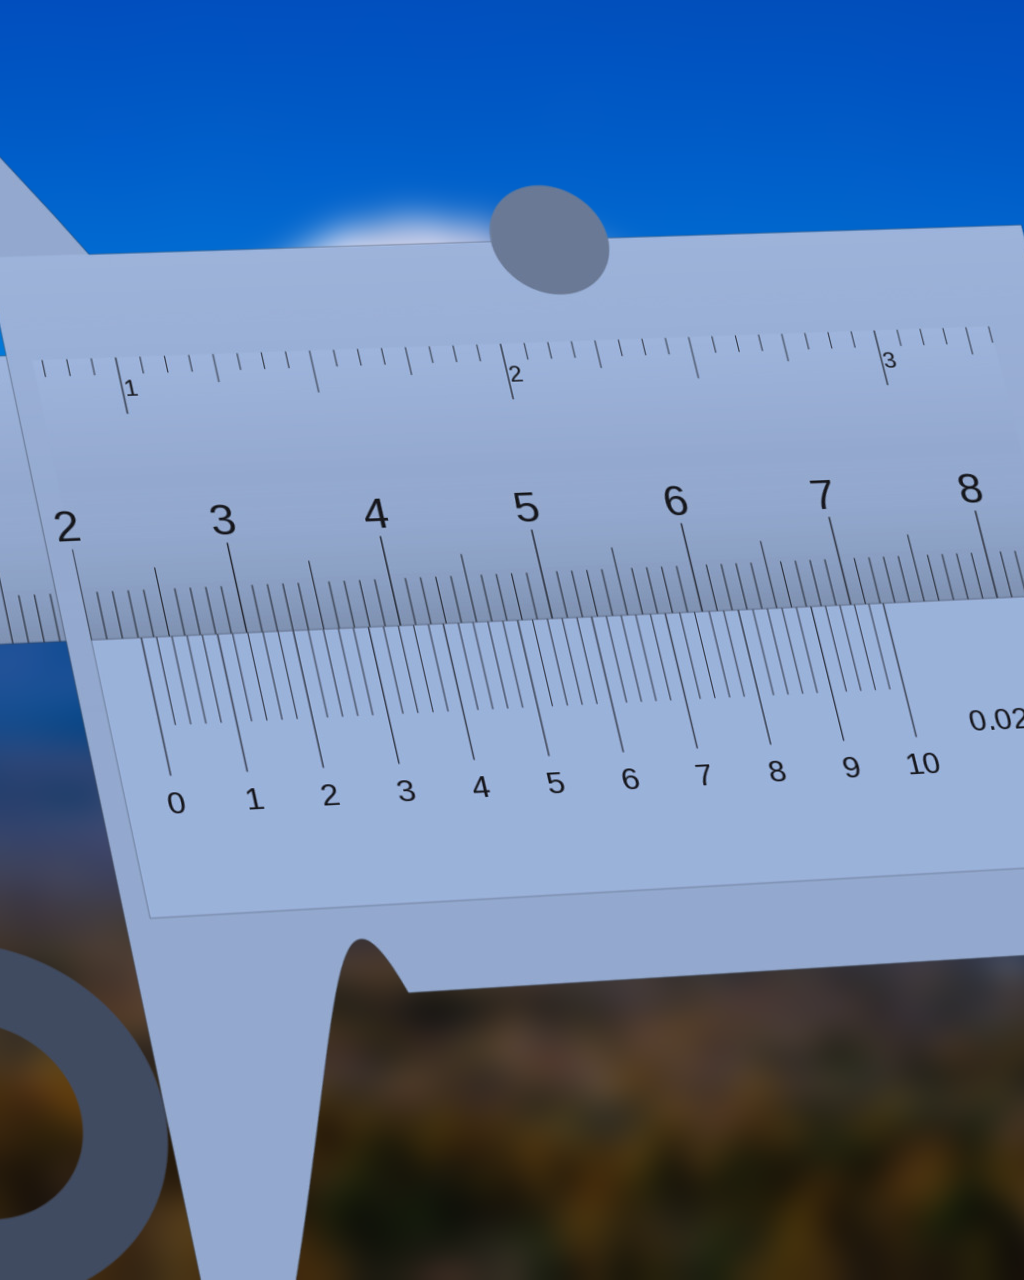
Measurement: 23.2 mm
